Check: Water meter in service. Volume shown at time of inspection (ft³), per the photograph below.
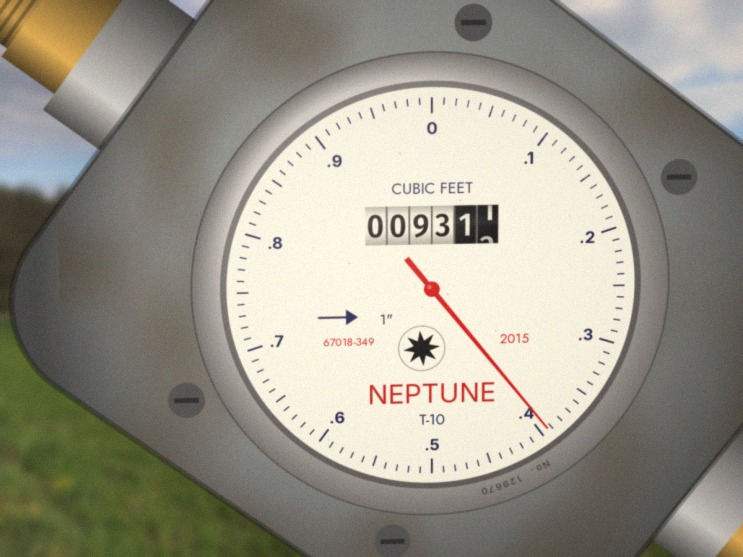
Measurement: 9311.39 ft³
